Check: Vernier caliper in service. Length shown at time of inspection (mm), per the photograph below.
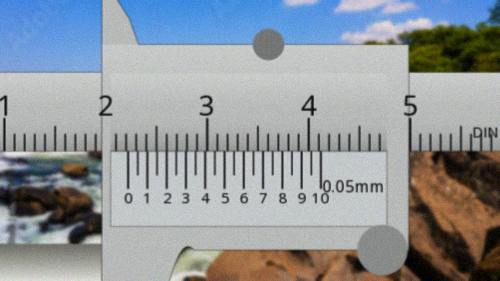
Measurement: 22.2 mm
